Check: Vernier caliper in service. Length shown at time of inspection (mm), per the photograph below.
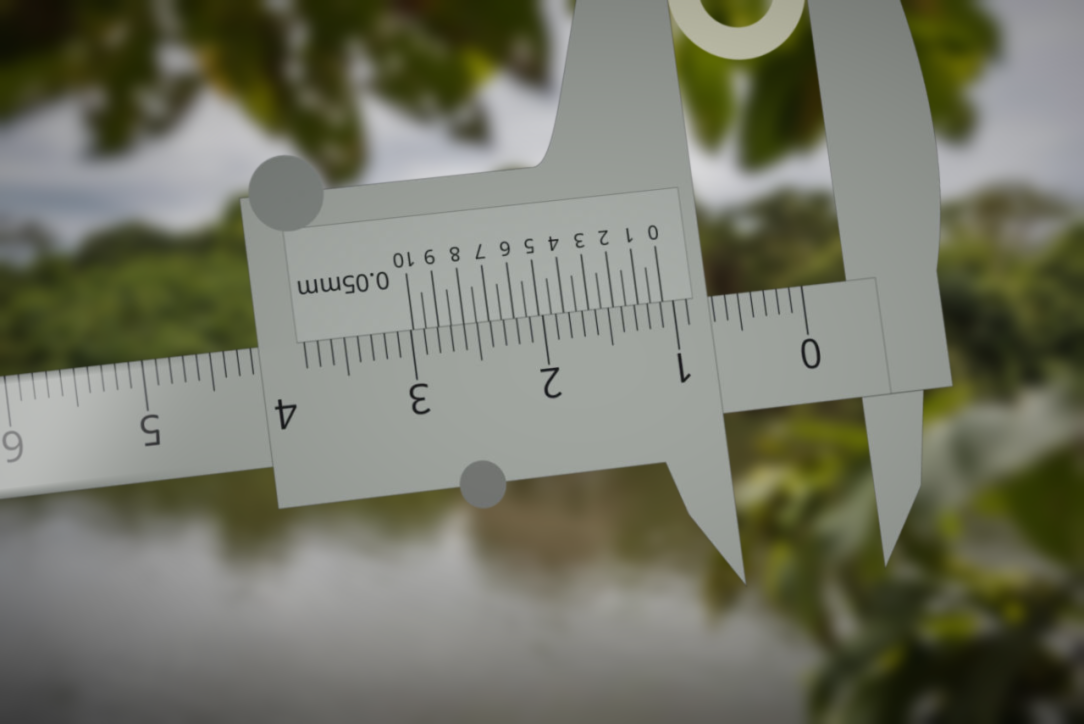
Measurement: 10.8 mm
